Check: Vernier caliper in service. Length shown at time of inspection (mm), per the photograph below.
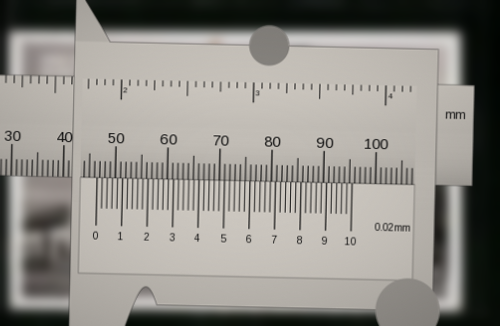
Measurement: 46.5 mm
